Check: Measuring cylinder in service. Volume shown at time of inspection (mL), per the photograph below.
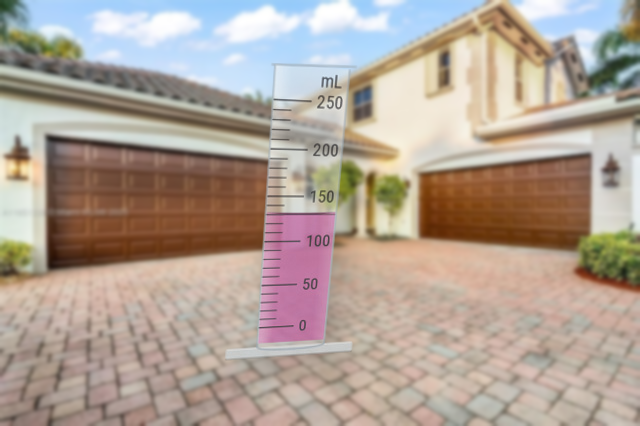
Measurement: 130 mL
